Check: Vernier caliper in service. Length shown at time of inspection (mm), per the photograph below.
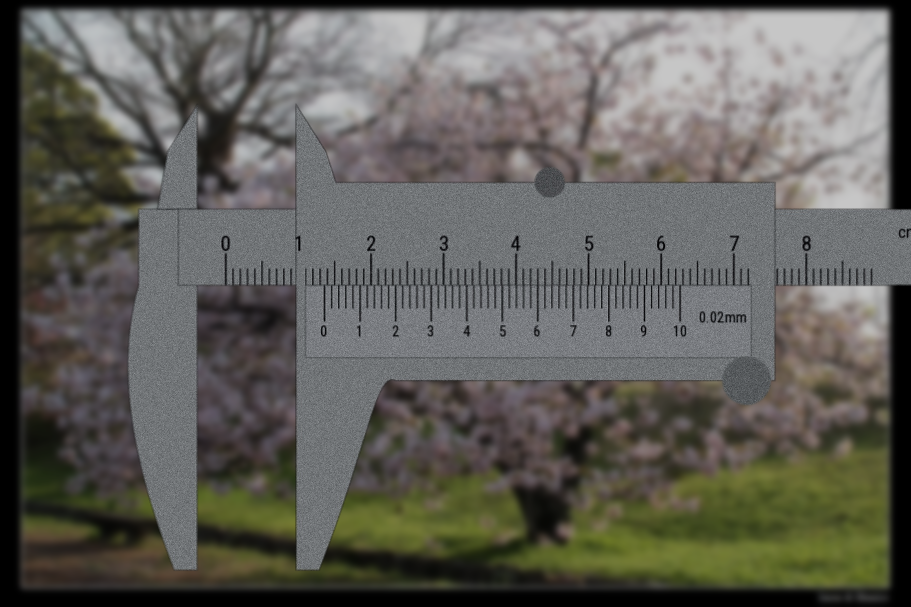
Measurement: 13.6 mm
